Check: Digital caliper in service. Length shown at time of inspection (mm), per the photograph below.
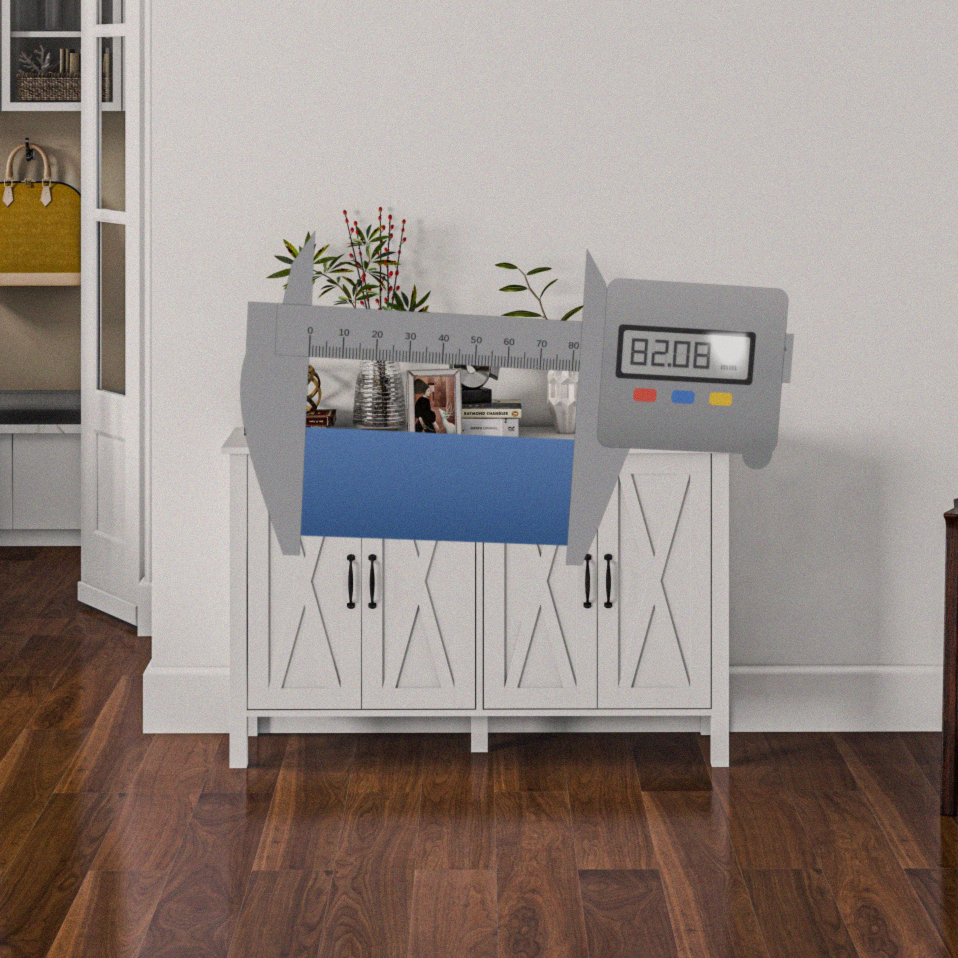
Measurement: 82.08 mm
